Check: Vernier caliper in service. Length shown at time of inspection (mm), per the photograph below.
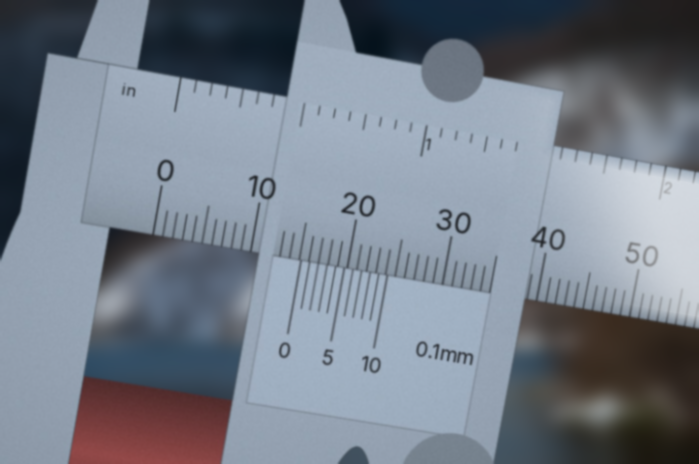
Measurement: 15.2 mm
